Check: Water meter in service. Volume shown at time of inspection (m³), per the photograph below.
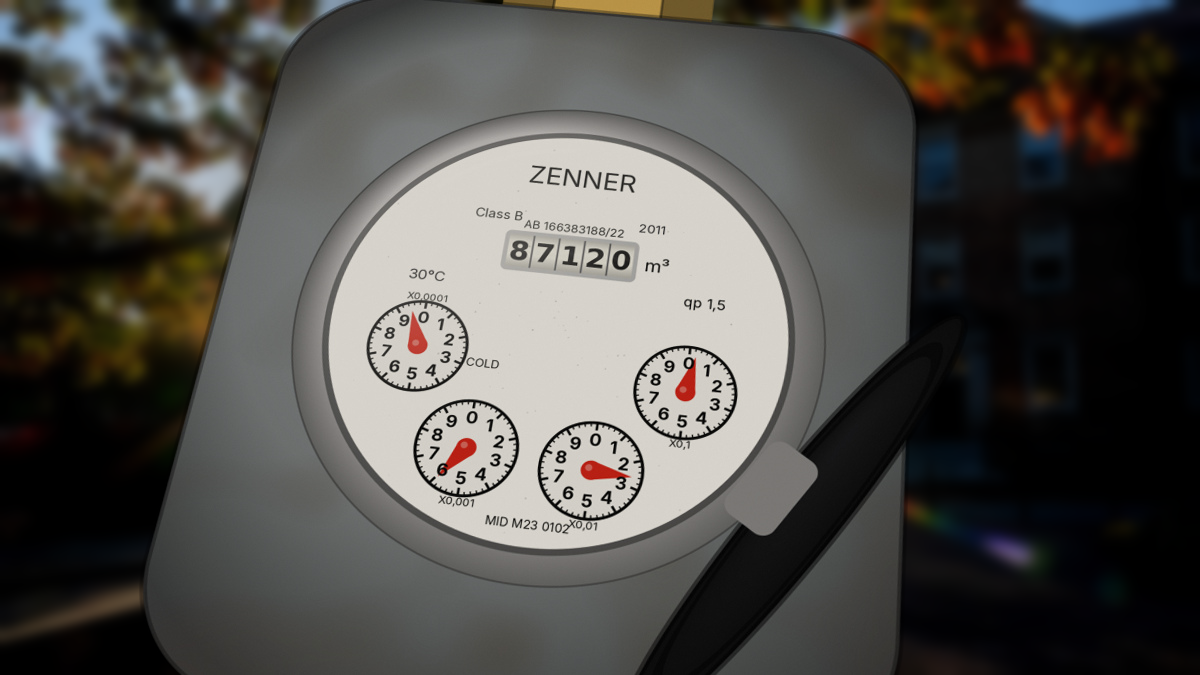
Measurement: 87120.0259 m³
